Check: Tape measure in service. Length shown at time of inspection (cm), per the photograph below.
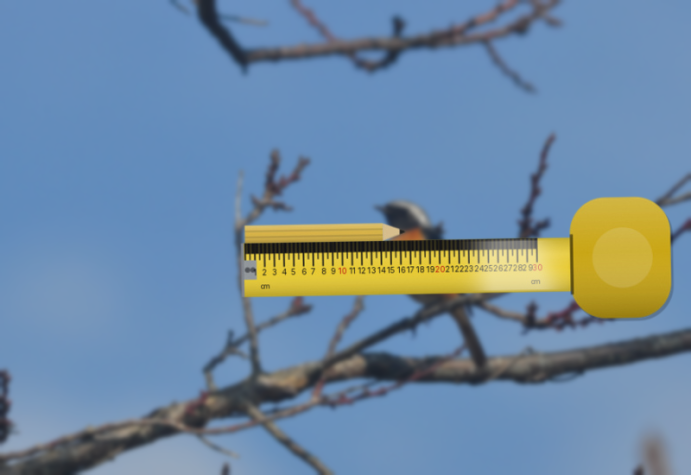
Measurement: 16.5 cm
